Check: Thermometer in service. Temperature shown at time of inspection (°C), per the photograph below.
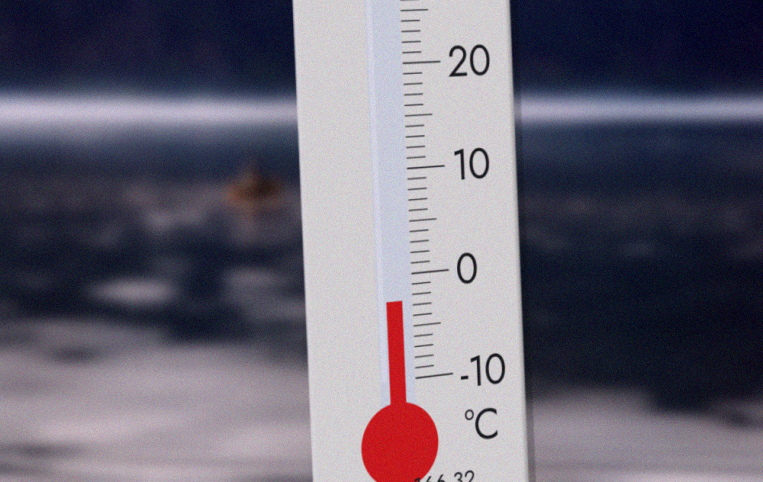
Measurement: -2.5 °C
